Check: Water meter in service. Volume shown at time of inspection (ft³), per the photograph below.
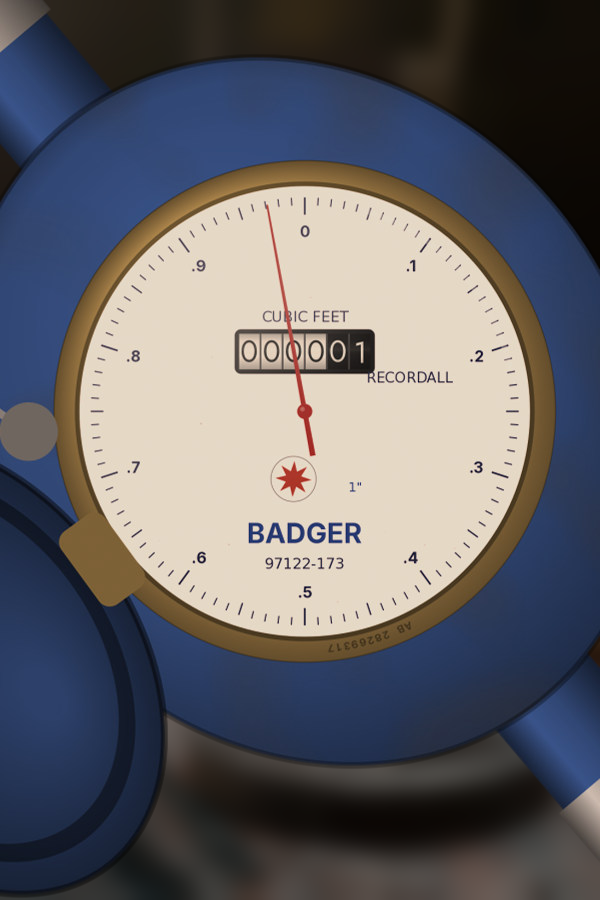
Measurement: 0.97 ft³
